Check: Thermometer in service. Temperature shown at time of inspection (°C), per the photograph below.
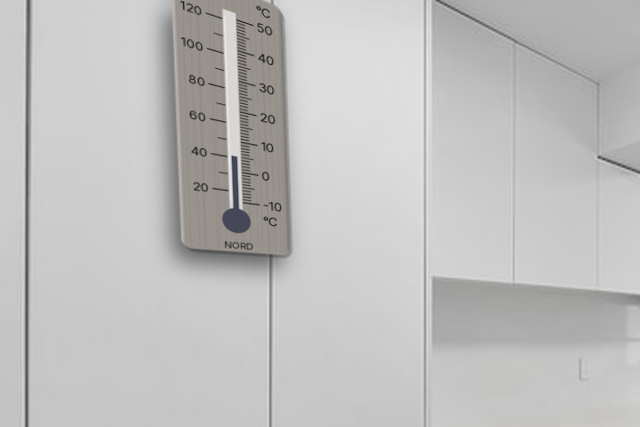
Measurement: 5 °C
